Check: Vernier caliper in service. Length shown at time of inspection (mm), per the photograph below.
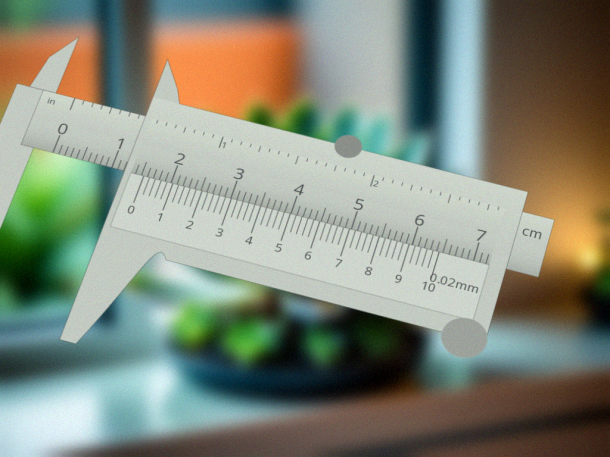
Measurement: 15.4 mm
